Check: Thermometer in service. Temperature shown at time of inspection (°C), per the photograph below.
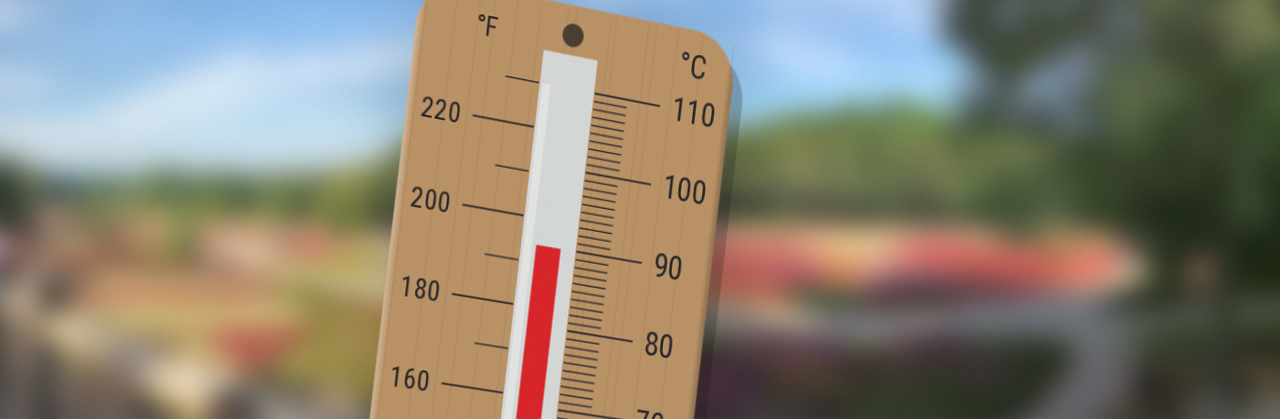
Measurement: 90 °C
